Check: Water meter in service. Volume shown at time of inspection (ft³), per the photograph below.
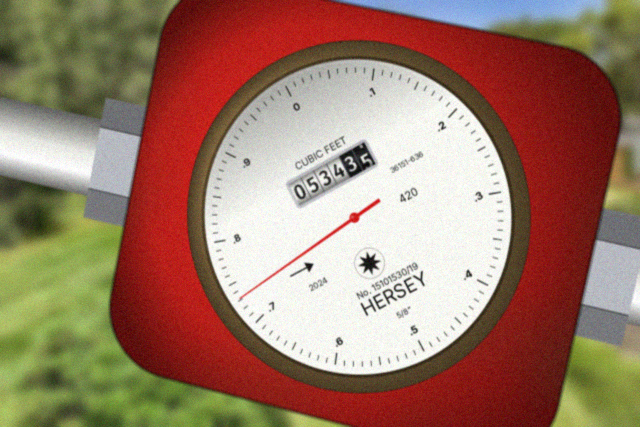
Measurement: 53434.73 ft³
